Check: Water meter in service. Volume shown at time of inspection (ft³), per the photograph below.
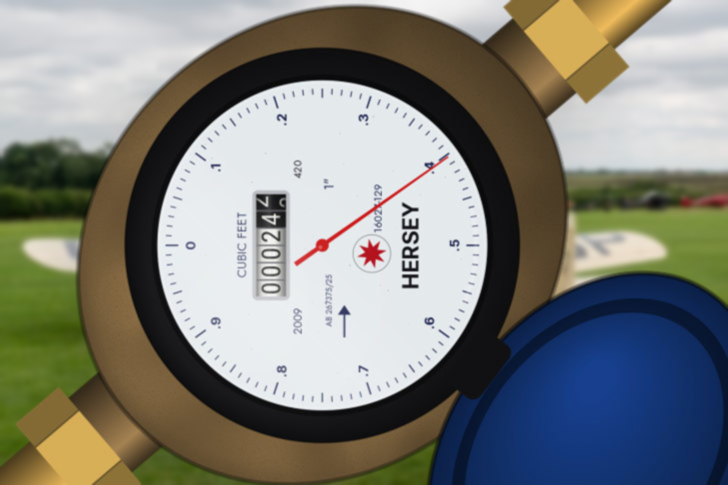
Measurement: 242.40 ft³
